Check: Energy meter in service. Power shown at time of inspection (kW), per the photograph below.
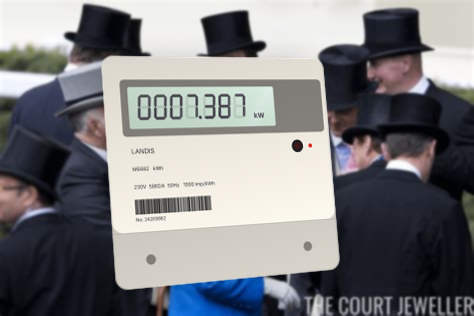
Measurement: 7.387 kW
